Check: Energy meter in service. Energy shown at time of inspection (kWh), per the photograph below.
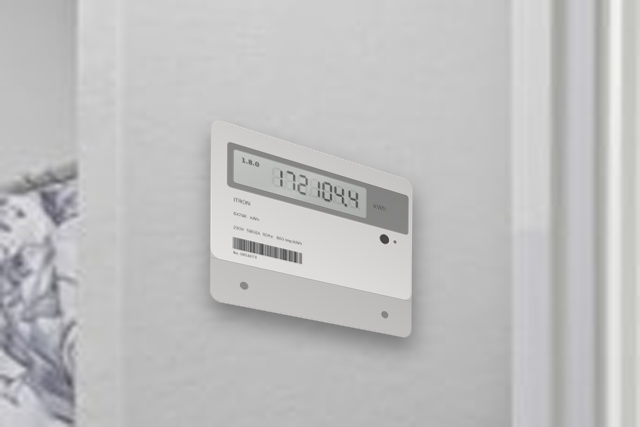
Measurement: 172104.4 kWh
